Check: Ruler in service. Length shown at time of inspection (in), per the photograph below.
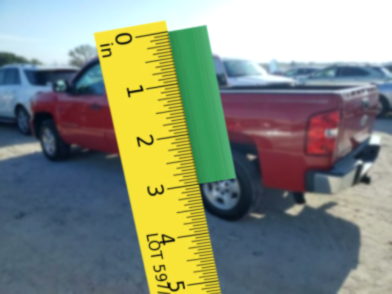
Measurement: 3 in
